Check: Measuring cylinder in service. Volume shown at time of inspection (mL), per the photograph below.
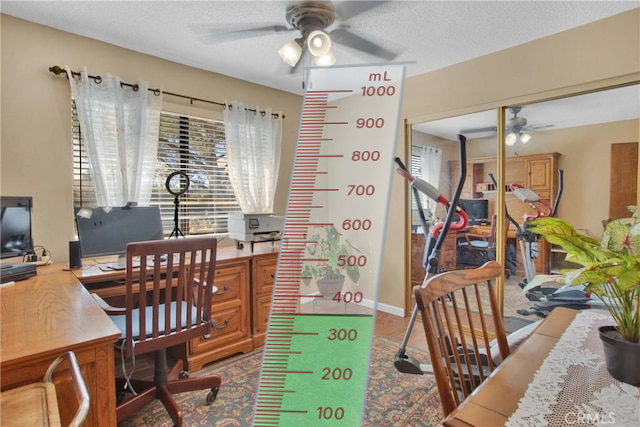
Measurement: 350 mL
